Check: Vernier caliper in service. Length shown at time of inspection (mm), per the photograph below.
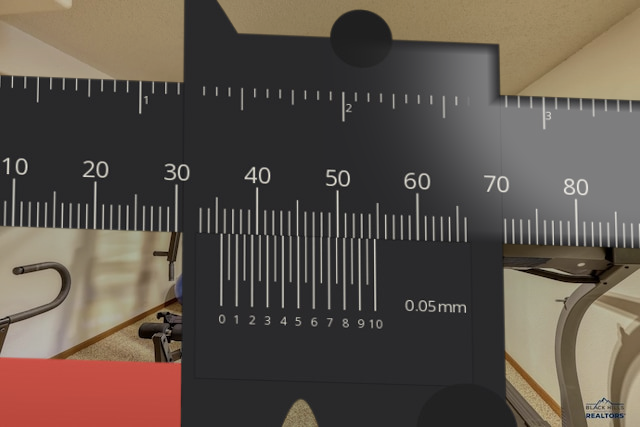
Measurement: 35.6 mm
